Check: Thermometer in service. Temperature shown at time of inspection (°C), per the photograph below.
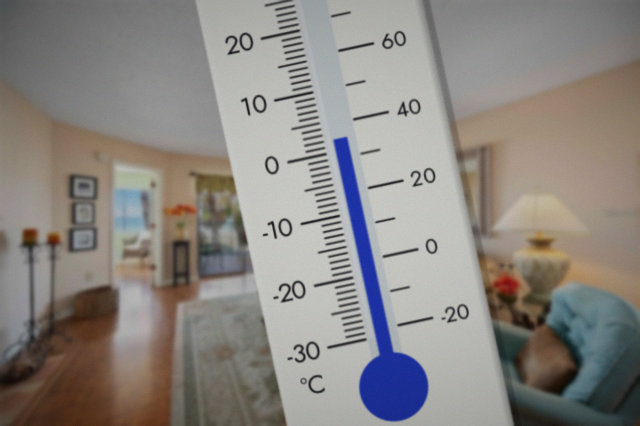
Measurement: 2 °C
